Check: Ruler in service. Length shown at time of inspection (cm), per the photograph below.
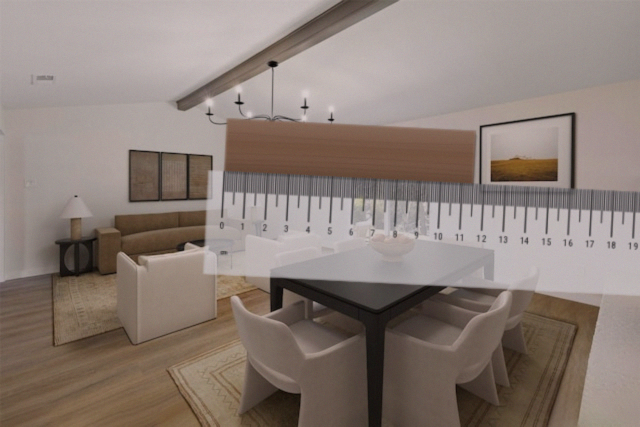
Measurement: 11.5 cm
